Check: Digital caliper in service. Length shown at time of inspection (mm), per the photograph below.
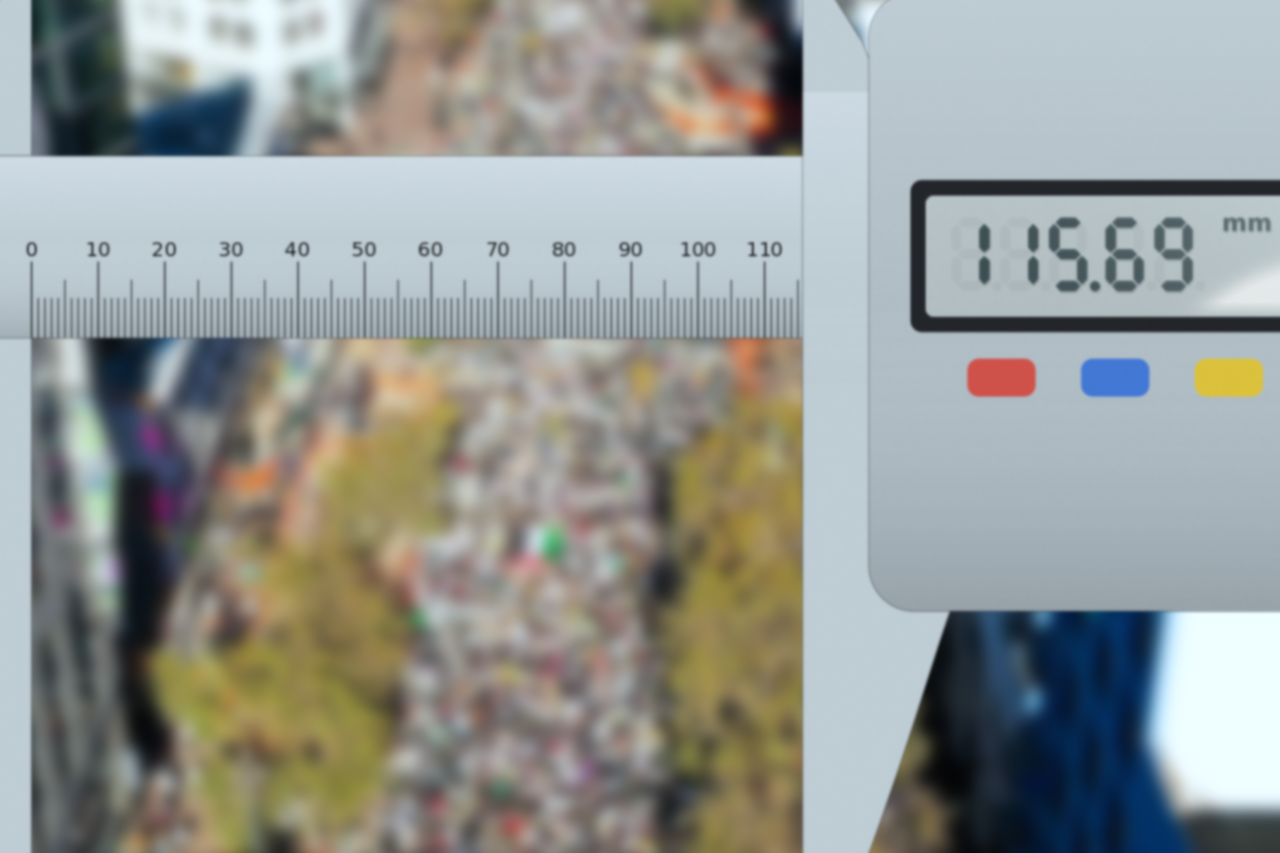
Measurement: 115.69 mm
